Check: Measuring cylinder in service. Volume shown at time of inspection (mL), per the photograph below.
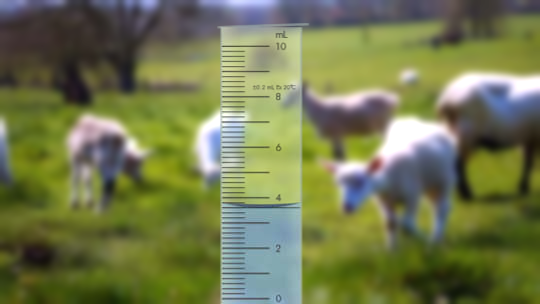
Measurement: 3.6 mL
